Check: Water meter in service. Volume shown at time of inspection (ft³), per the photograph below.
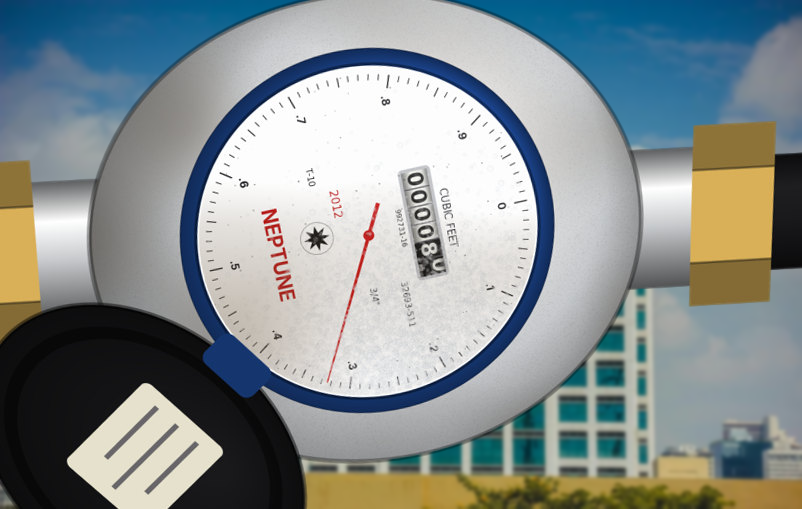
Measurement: 80.32 ft³
